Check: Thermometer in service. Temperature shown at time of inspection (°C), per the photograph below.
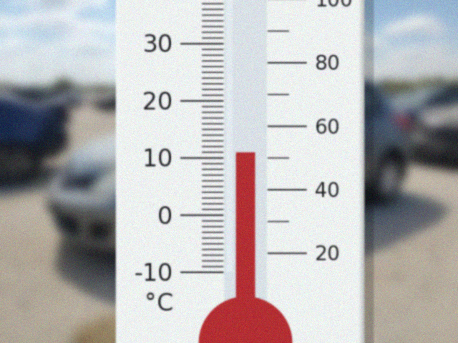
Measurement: 11 °C
